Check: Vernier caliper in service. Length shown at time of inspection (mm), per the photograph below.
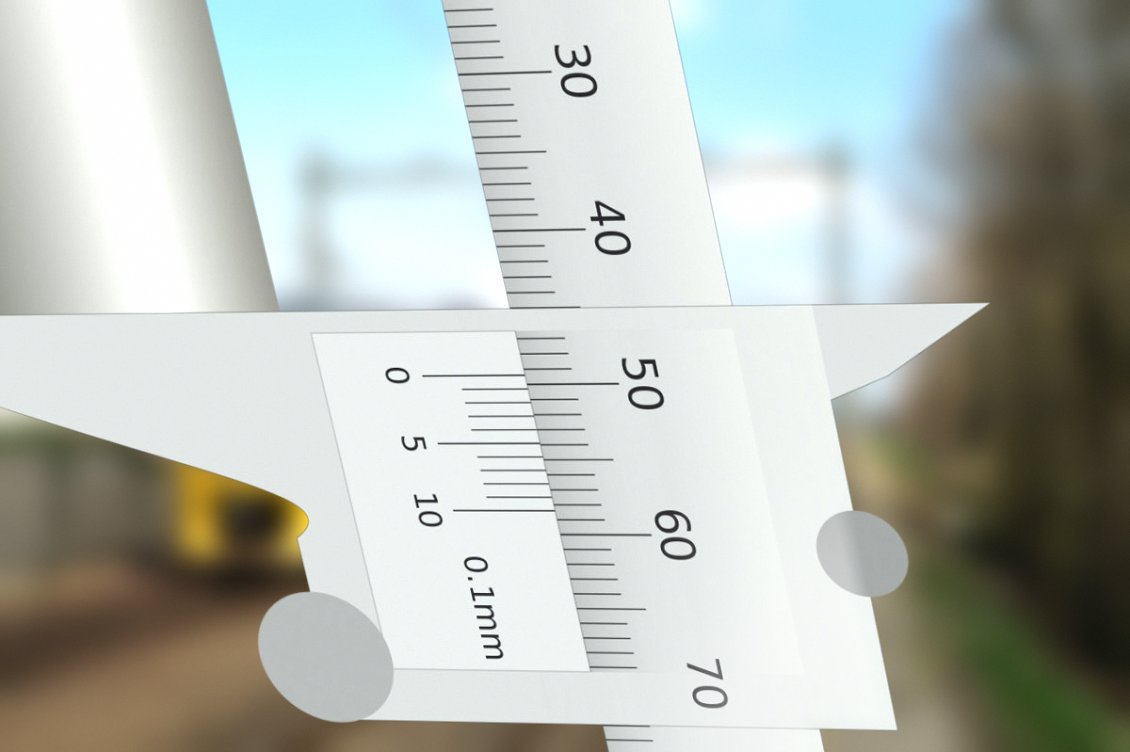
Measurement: 49.4 mm
